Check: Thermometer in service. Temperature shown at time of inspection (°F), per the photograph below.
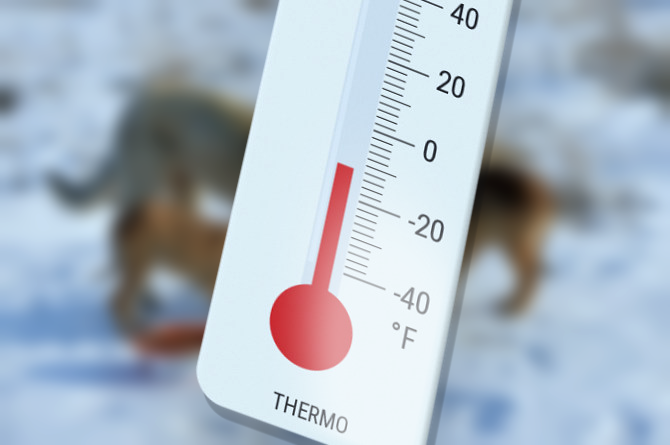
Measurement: -12 °F
